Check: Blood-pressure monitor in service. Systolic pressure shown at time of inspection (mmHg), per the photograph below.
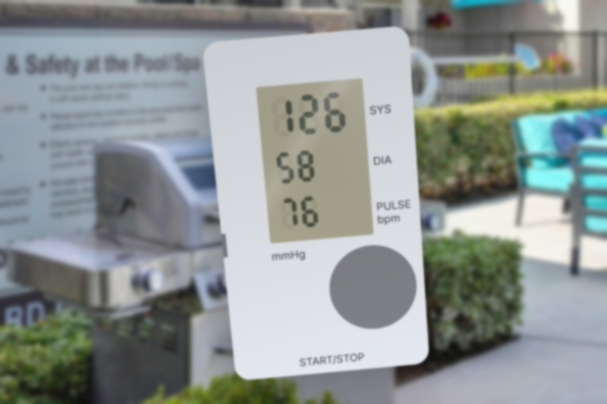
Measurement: 126 mmHg
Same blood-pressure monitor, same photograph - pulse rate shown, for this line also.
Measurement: 76 bpm
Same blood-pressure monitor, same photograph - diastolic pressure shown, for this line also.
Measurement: 58 mmHg
